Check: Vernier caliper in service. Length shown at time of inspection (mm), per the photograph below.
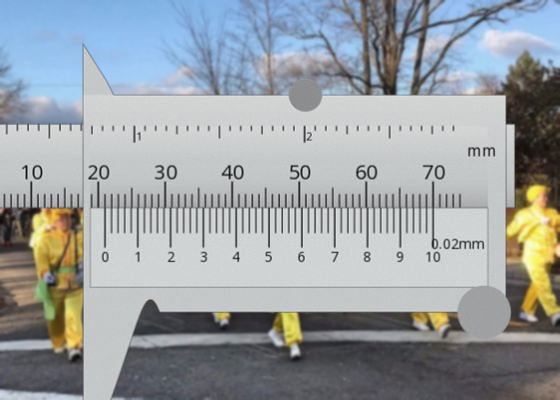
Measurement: 21.0 mm
